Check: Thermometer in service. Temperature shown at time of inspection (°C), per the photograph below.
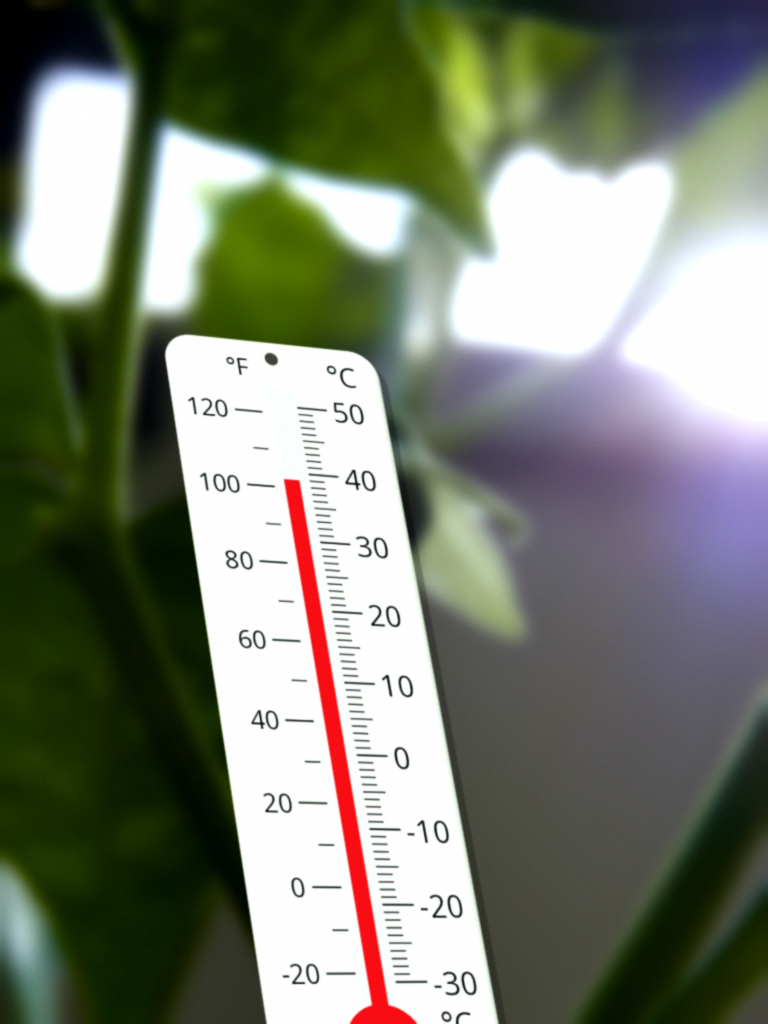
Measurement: 39 °C
